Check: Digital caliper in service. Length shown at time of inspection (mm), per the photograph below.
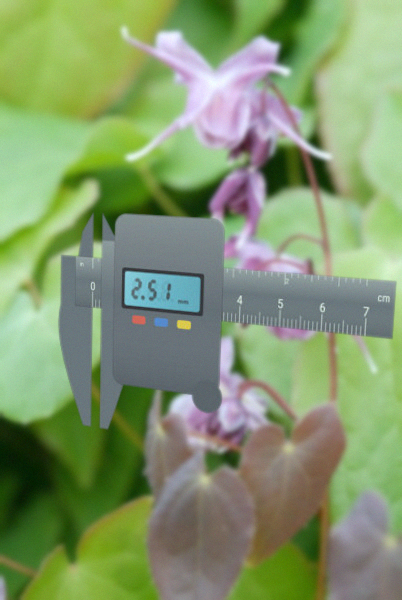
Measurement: 2.51 mm
